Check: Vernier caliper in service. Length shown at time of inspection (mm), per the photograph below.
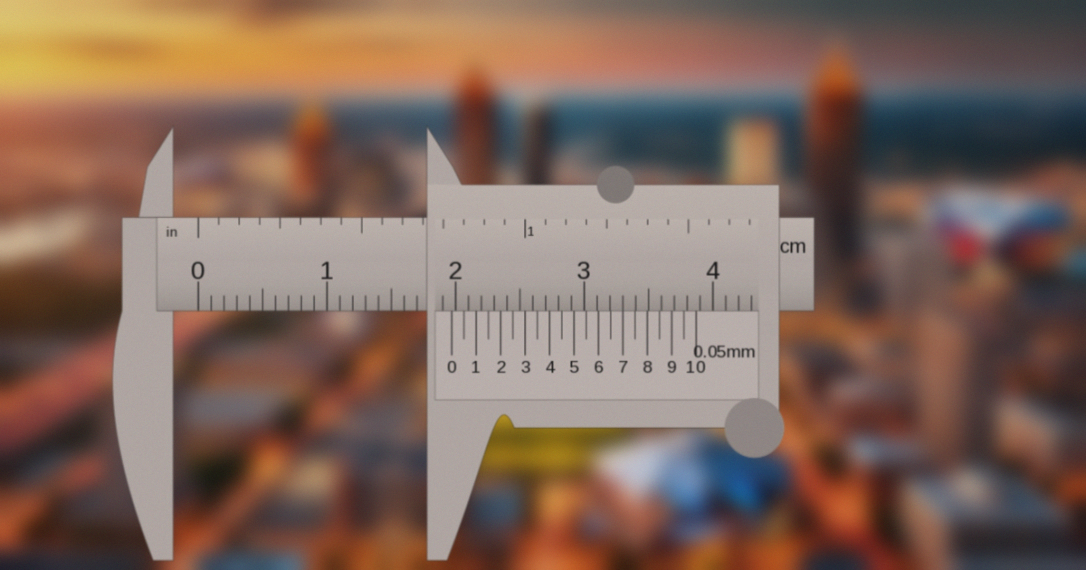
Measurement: 19.7 mm
